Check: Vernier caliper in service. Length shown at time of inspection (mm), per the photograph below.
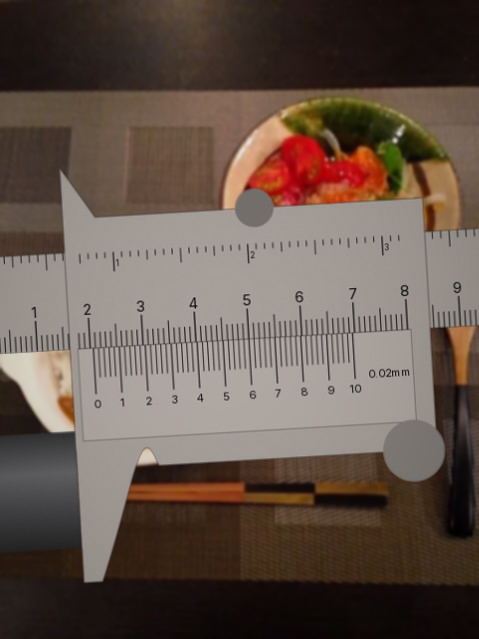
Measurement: 20.6 mm
